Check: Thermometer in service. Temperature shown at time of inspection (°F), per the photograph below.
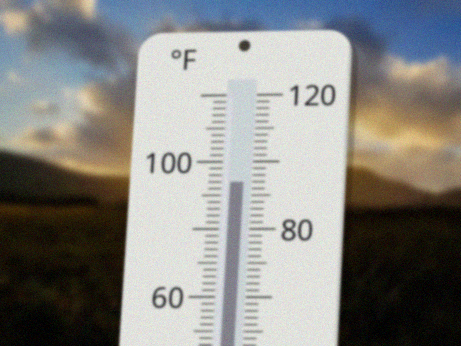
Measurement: 94 °F
